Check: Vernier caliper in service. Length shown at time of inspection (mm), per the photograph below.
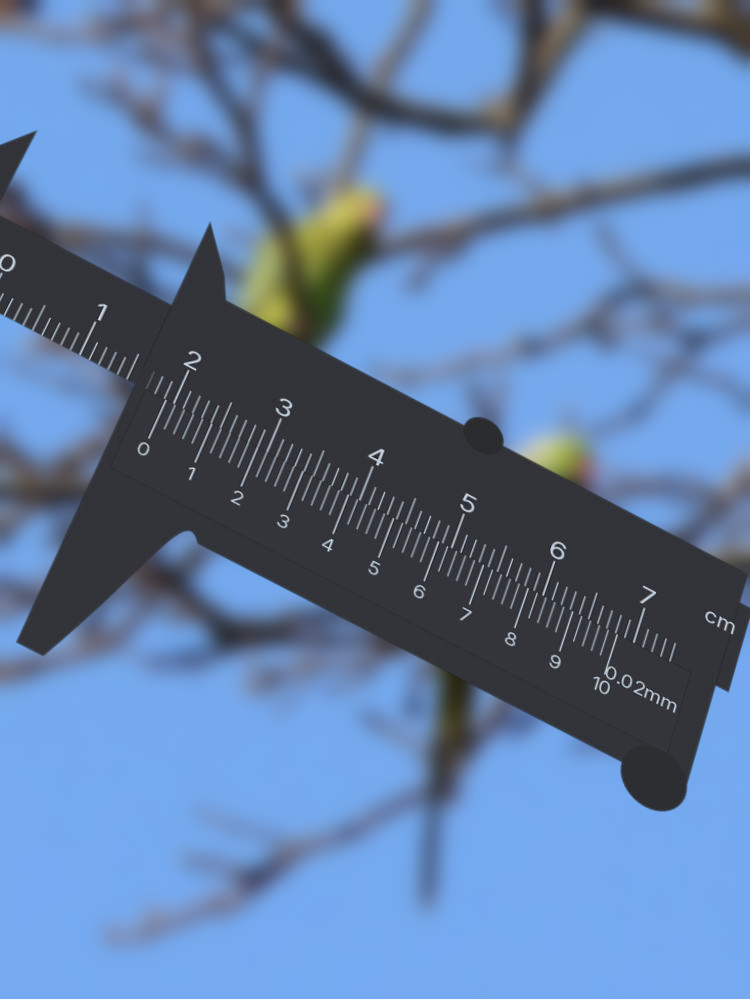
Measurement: 19.2 mm
